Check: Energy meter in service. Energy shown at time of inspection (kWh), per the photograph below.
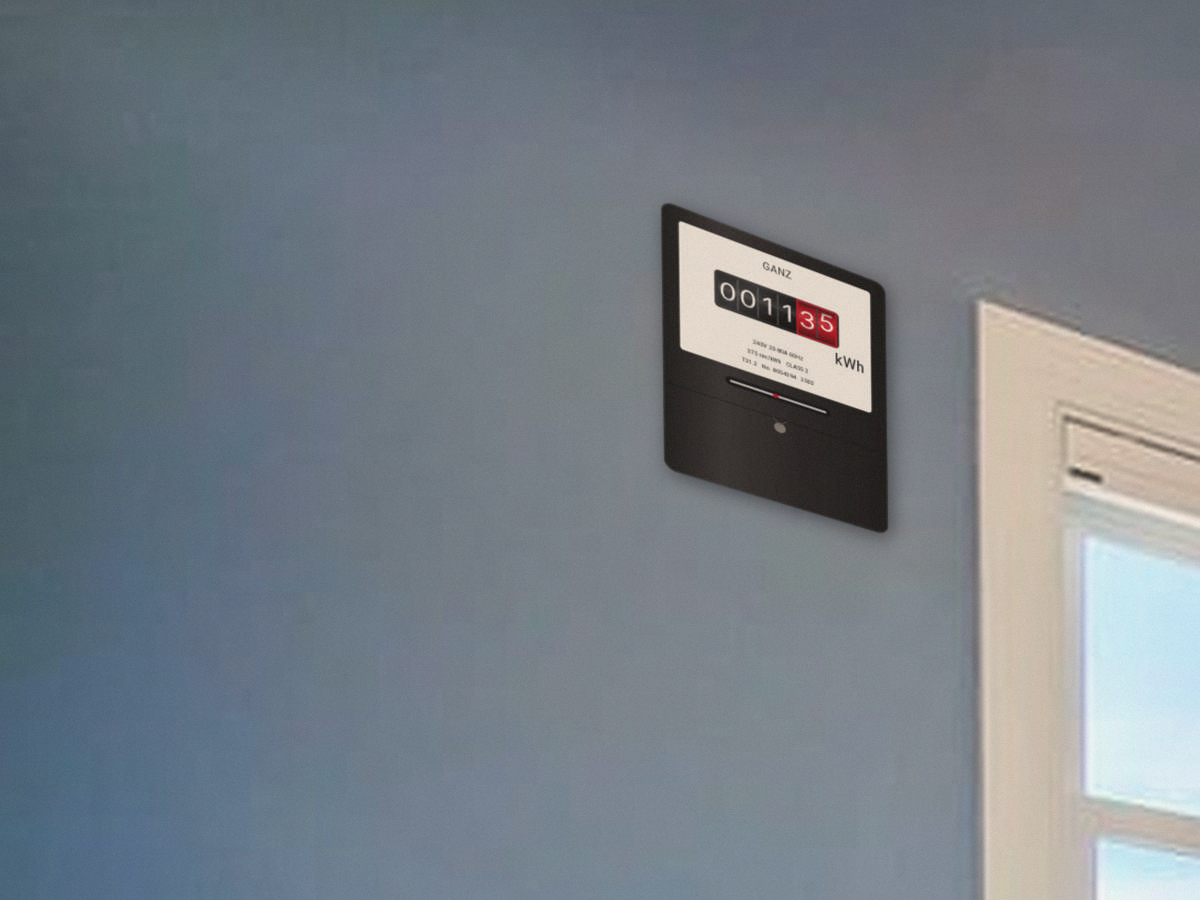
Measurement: 11.35 kWh
